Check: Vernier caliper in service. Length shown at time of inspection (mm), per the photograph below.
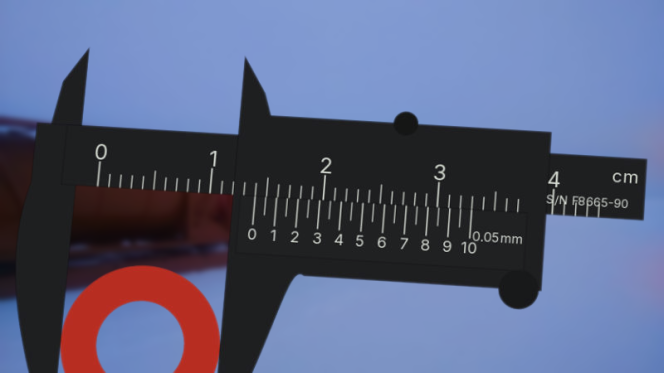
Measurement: 14.0 mm
